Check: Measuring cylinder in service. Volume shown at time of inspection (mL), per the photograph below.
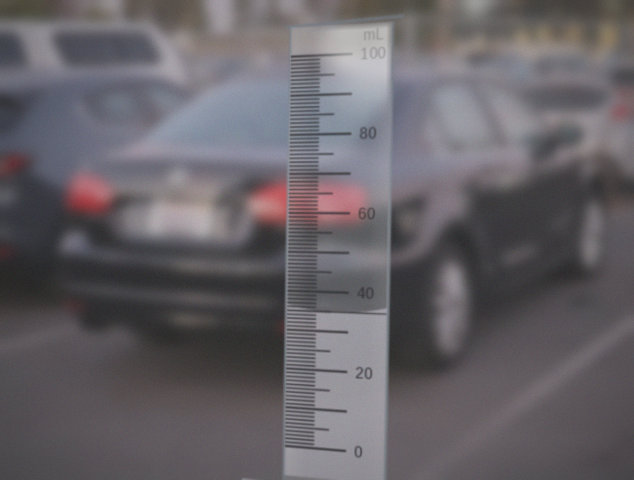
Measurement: 35 mL
